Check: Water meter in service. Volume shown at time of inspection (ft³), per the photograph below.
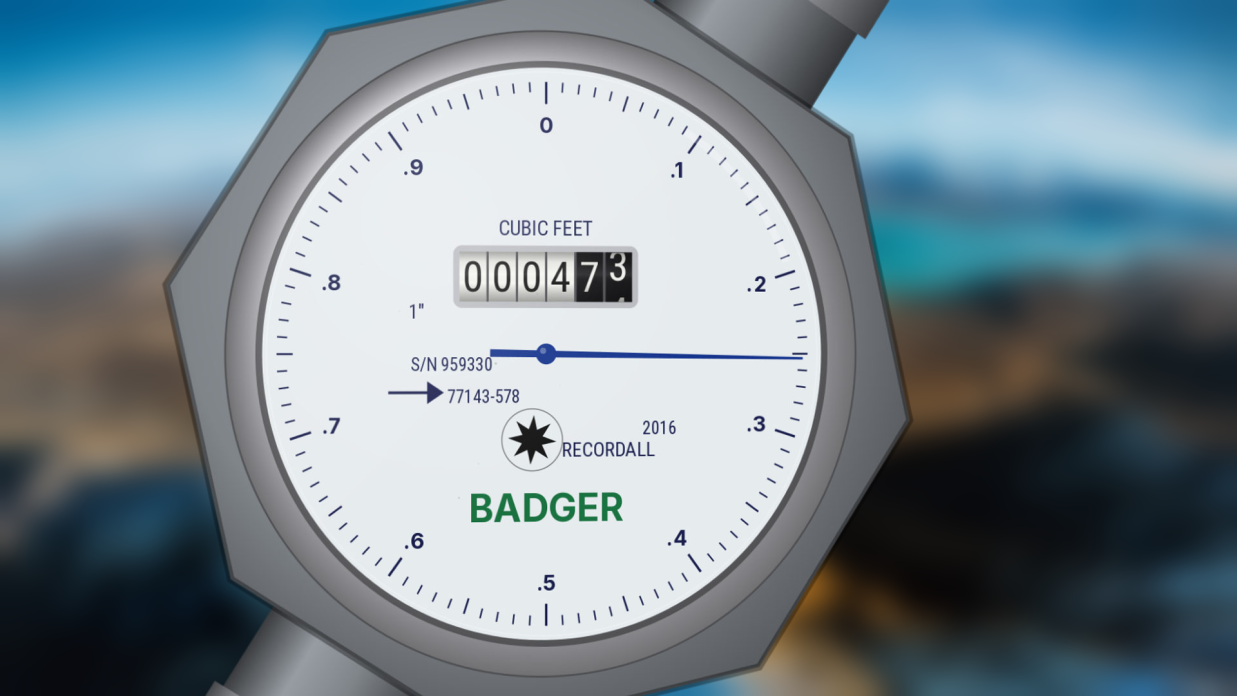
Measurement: 473.25 ft³
